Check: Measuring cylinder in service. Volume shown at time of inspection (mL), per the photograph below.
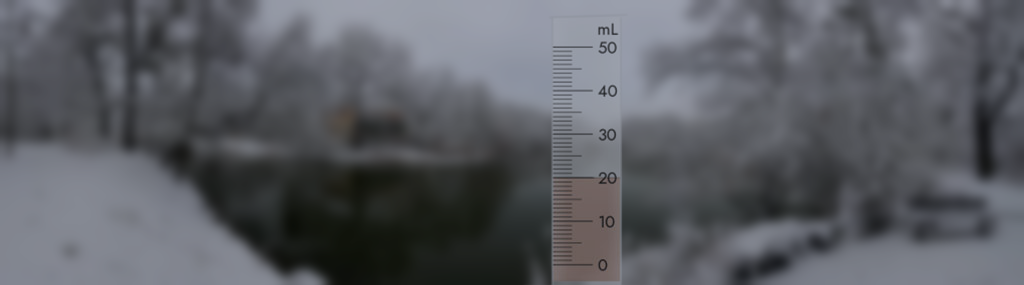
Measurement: 20 mL
